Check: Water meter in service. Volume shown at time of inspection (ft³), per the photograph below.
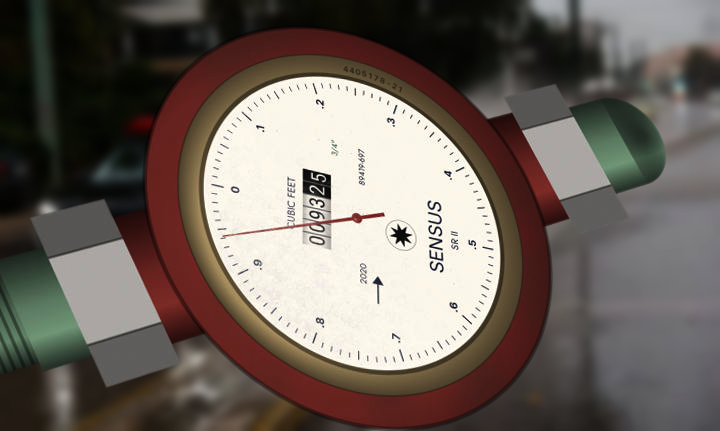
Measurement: 9324.94 ft³
